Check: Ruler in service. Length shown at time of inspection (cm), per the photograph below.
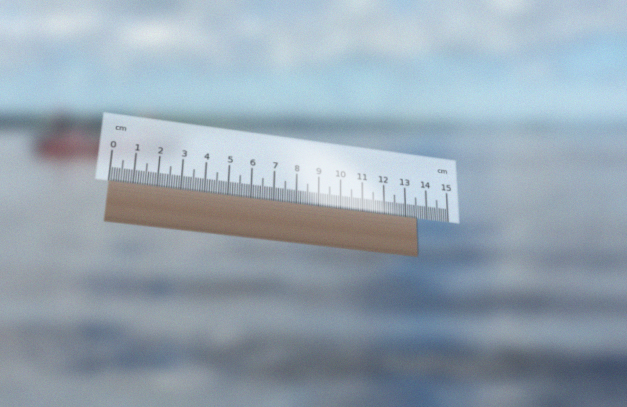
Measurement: 13.5 cm
